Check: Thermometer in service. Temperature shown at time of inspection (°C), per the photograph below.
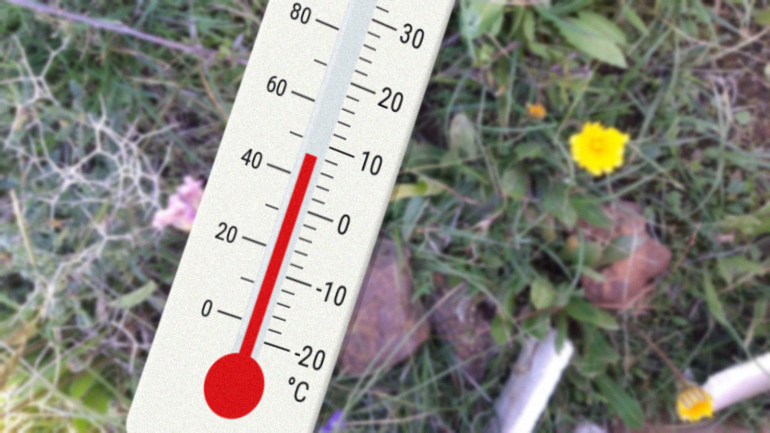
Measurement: 8 °C
